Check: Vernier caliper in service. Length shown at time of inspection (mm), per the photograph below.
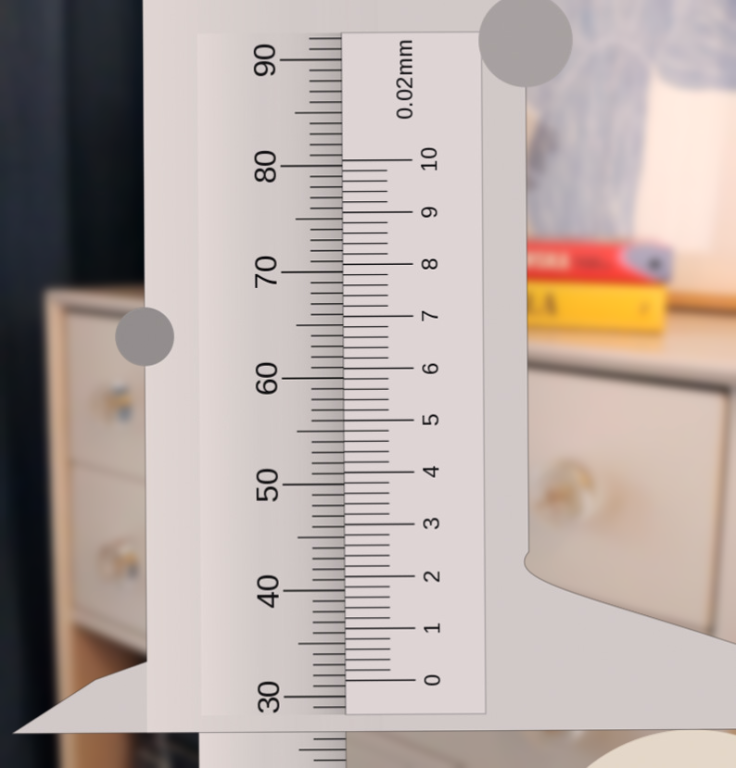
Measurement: 31.5 mm
